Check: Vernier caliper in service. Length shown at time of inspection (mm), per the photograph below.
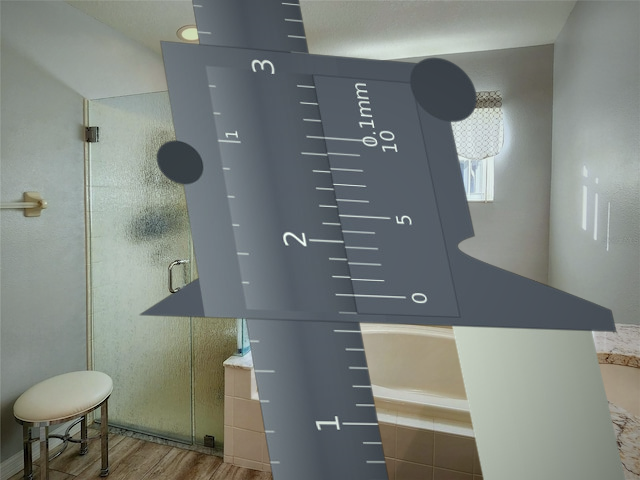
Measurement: 17.0 mm
